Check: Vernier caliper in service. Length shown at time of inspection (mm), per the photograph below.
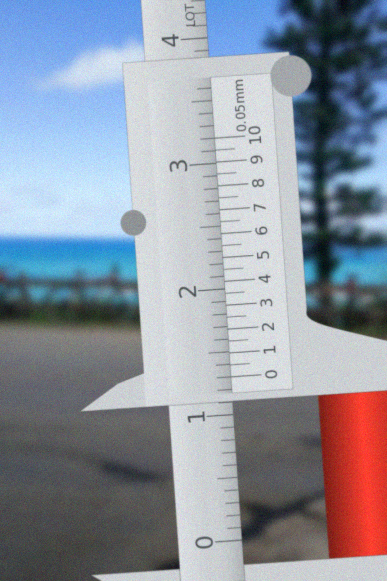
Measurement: 13.0 mm
